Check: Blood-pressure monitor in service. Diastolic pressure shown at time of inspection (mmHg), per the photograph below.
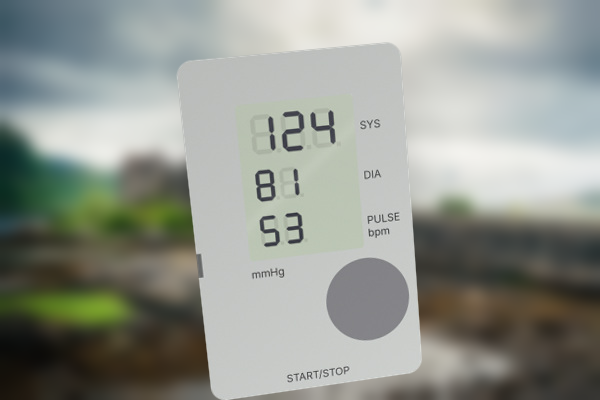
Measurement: 81 mmHg
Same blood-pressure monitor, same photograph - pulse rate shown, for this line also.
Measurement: 53 bpm
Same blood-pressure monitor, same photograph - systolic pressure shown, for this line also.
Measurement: 124 mmHg
